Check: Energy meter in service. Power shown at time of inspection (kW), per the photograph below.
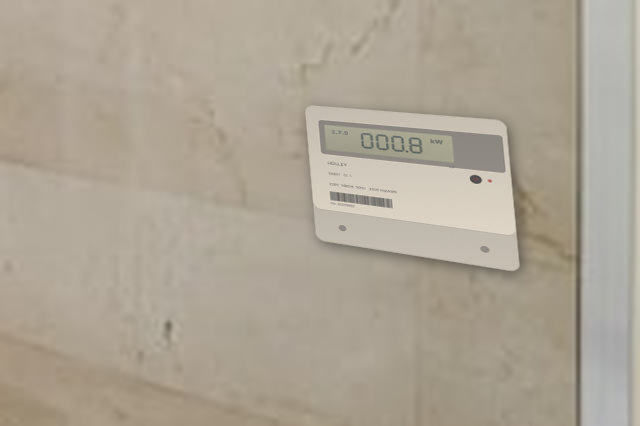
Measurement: 0.8 kW
